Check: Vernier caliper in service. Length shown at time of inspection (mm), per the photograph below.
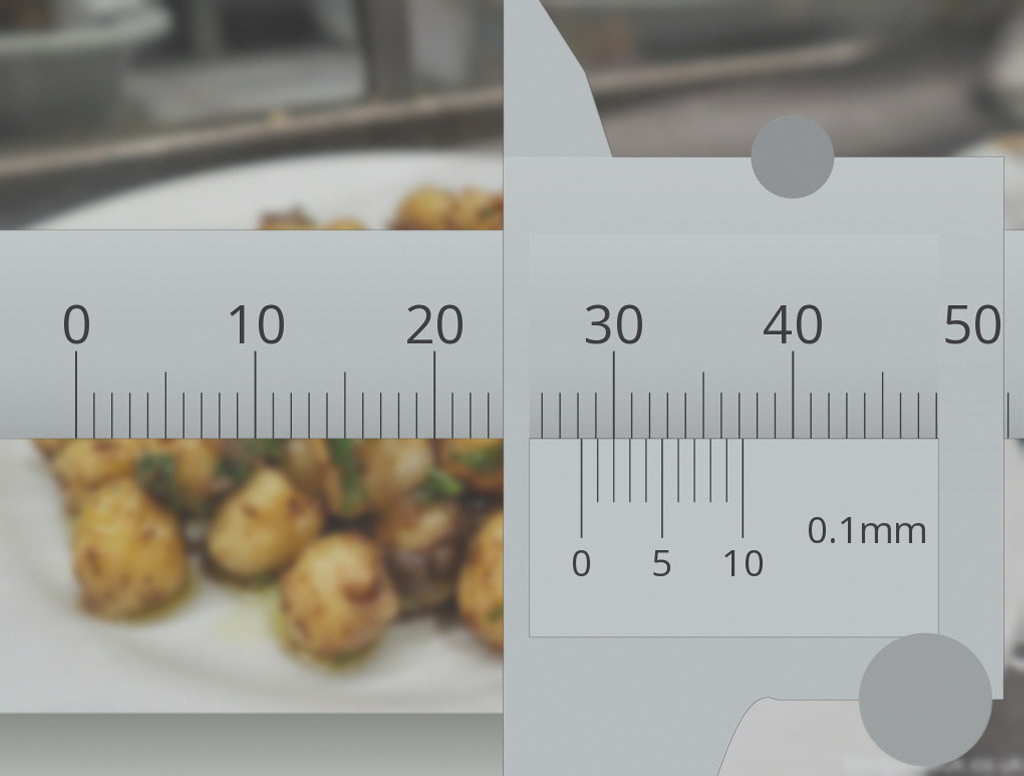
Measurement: 28.2 mm
